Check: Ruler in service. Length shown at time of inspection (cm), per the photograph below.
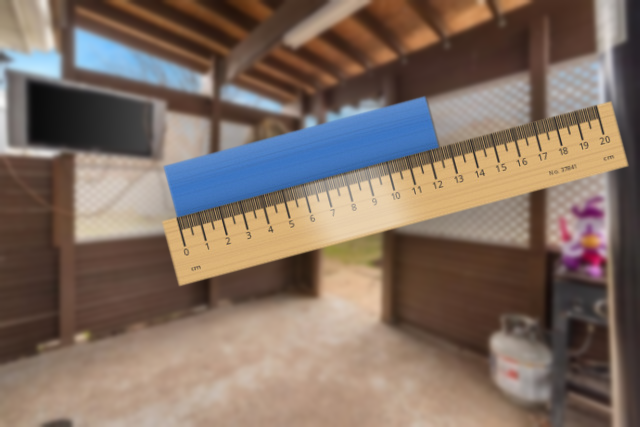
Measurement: 12.5 cm
